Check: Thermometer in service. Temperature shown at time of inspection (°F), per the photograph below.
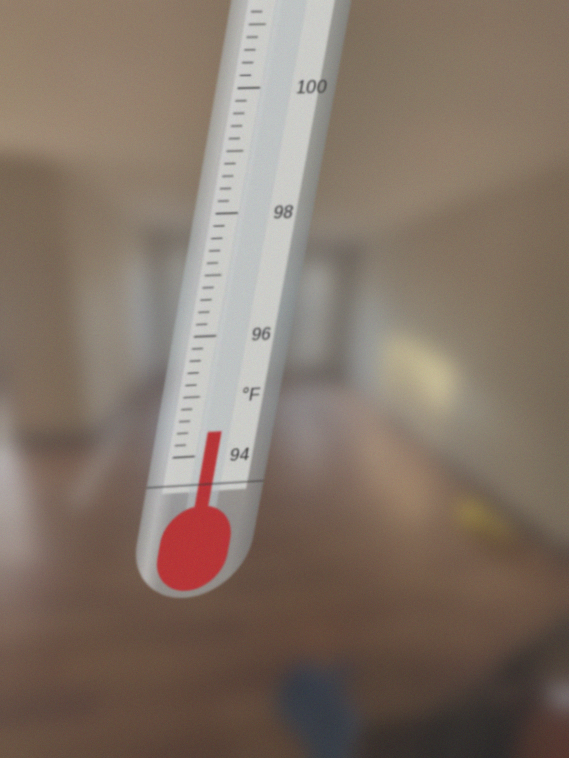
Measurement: 94.4 °F
